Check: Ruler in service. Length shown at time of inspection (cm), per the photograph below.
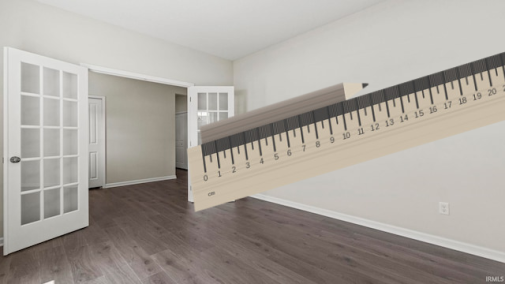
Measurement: 12 cm
